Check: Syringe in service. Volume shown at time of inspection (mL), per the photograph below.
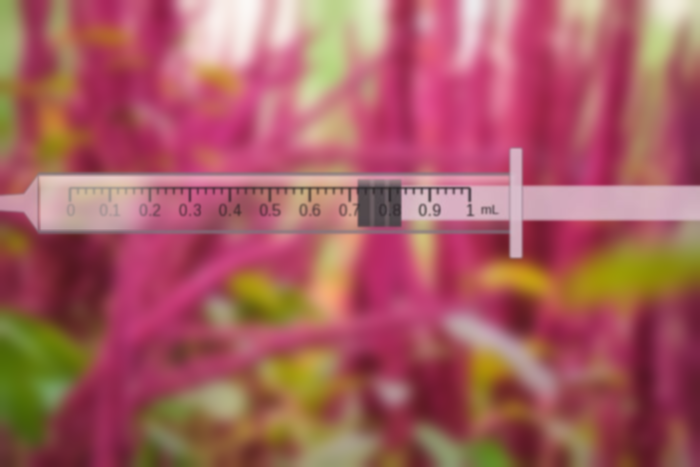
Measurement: 0.72 mL
